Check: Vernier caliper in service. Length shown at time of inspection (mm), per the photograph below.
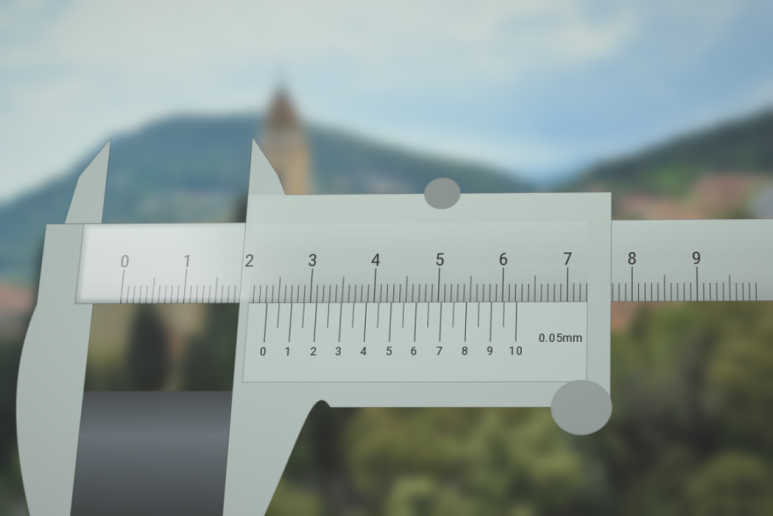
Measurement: 23.2 mm
